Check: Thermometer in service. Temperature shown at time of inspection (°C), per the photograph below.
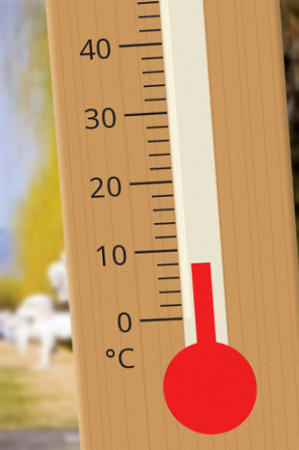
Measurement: 8 °C
